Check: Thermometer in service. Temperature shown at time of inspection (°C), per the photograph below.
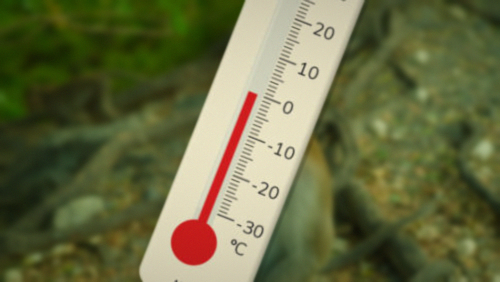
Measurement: 0 °C
